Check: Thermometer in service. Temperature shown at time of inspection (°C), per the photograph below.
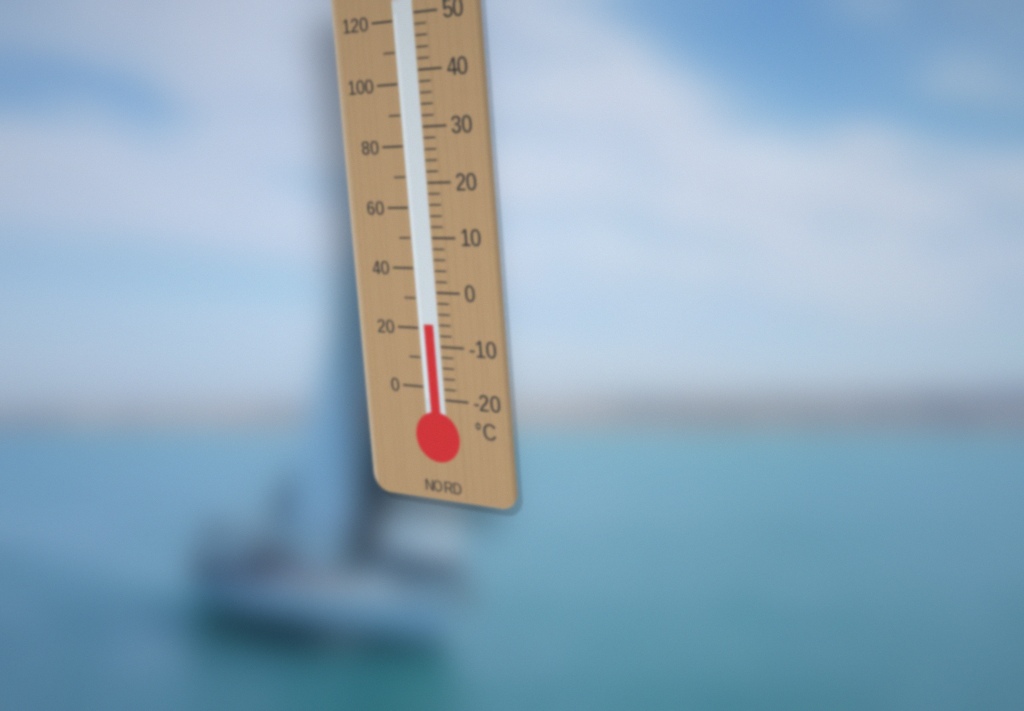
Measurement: -6 °C
